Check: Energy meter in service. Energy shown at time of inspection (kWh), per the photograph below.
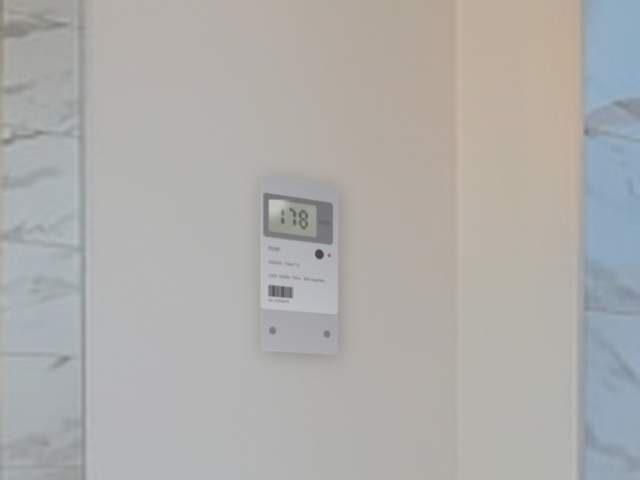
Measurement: 178 kWh
